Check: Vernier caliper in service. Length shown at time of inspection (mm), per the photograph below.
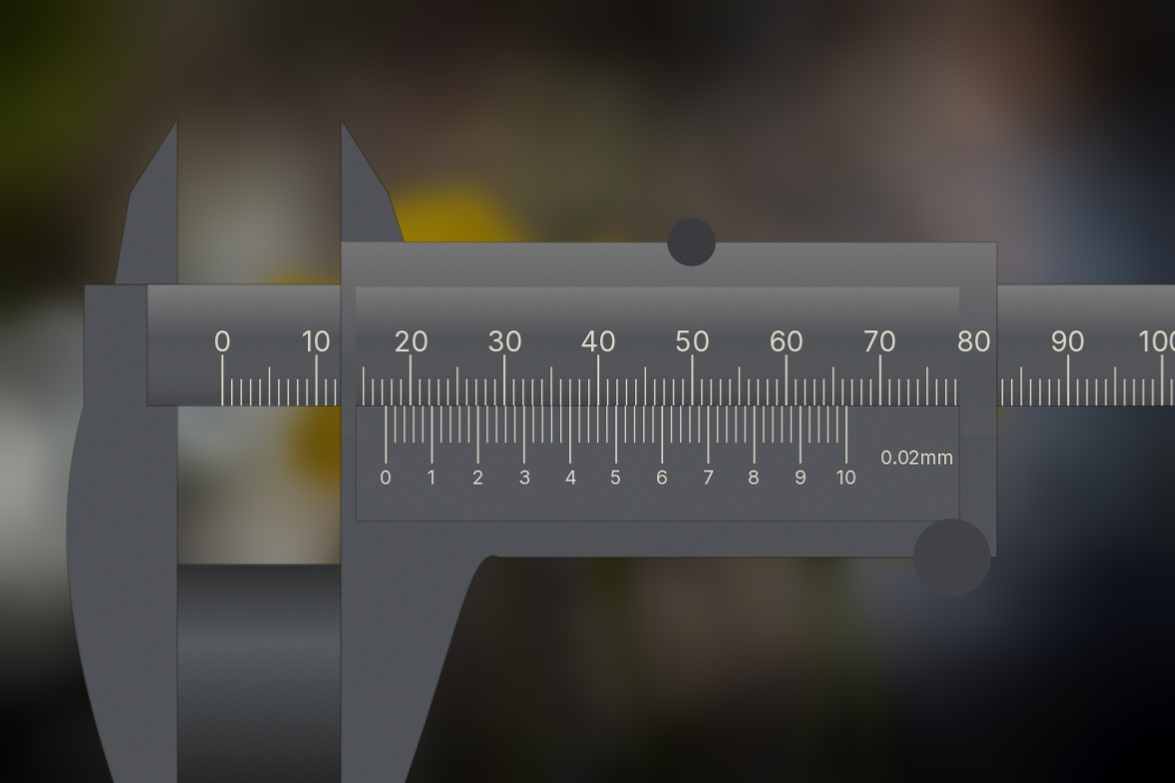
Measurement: 17.4 mm
